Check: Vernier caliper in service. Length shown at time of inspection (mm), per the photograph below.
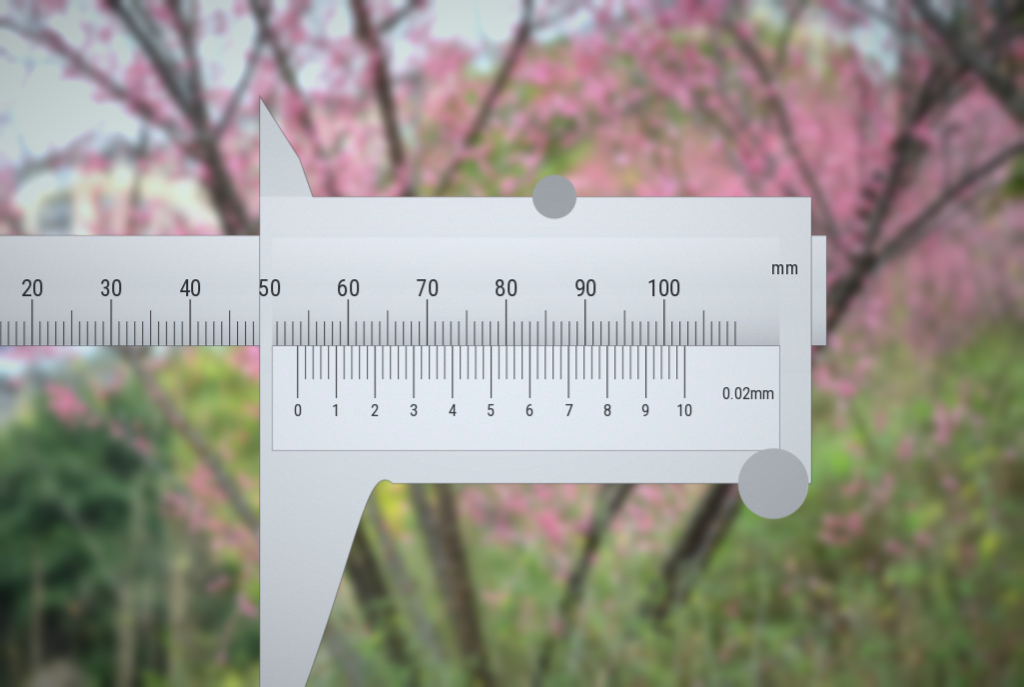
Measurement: 53.6 mm
